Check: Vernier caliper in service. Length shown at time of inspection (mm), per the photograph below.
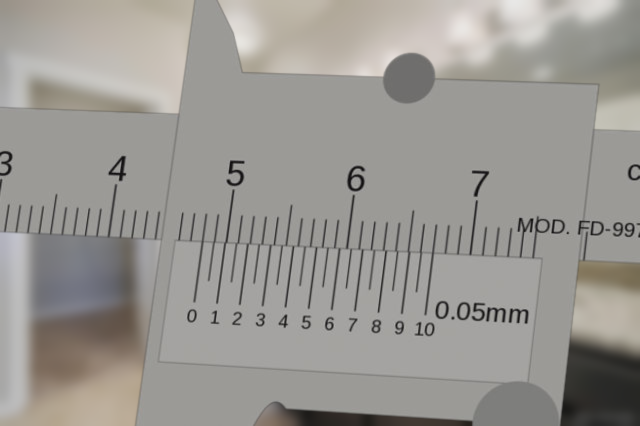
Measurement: 48.0 mm
